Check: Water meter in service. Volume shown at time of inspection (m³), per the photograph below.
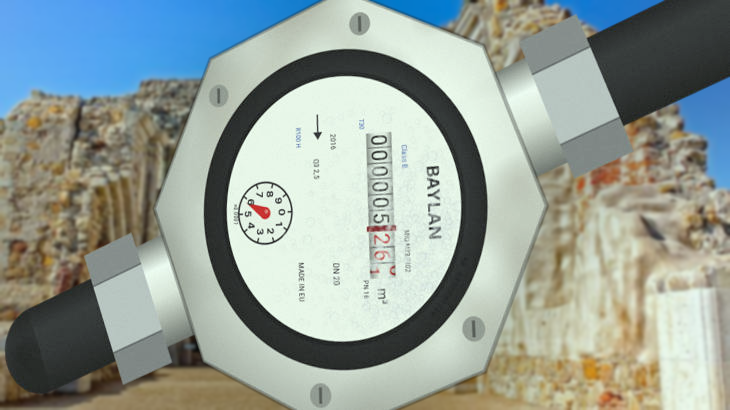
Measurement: 5.2605 m³
